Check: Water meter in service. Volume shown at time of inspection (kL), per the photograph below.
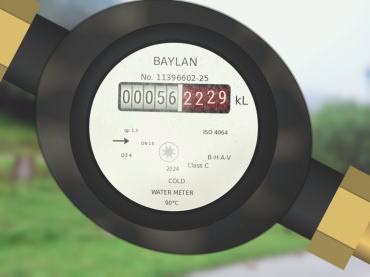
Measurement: 56.2229 kL
